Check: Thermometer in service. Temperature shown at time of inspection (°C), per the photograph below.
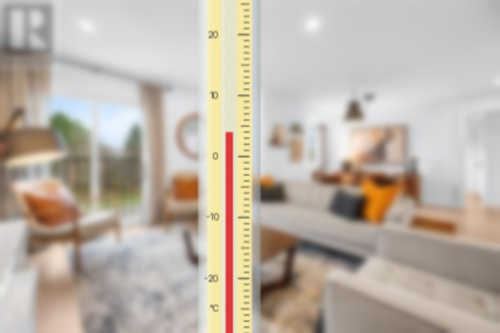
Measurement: 4 °C
